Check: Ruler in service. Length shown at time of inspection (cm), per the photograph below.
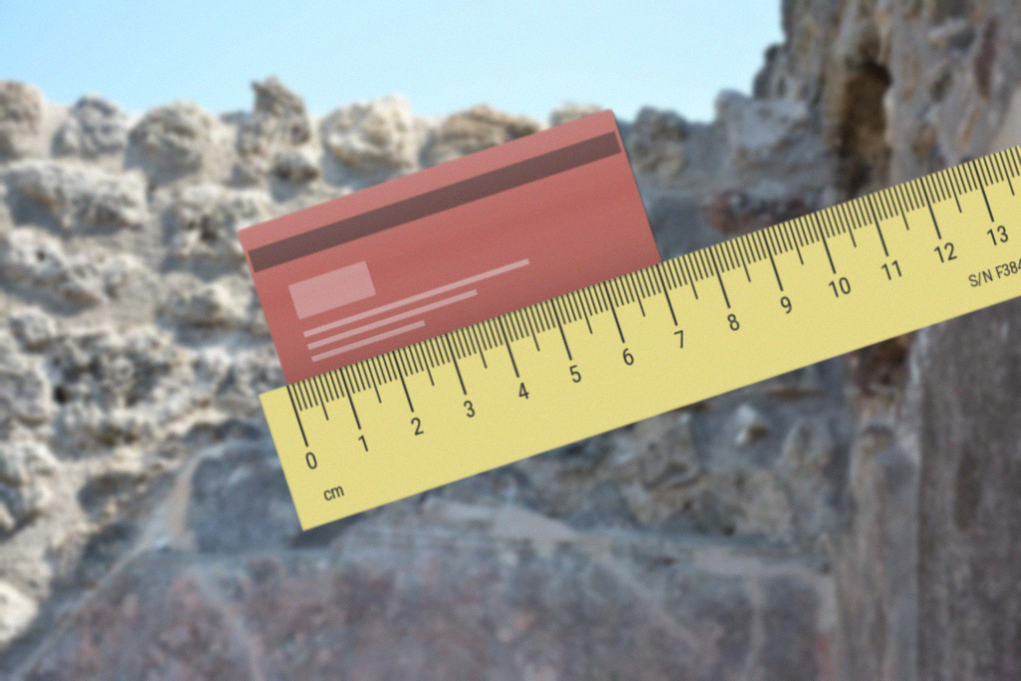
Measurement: 7.1 cm
